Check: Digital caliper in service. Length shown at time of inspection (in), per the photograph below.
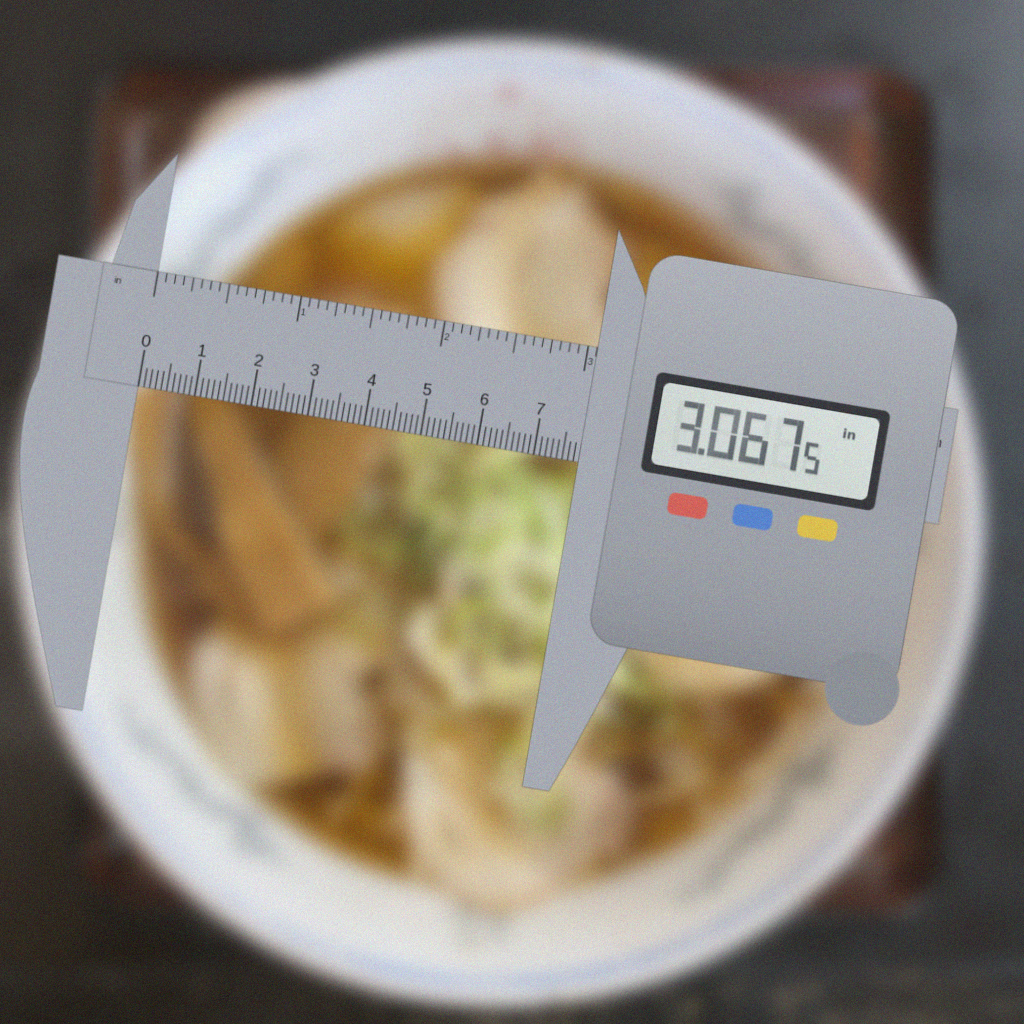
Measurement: 3.0675 in
